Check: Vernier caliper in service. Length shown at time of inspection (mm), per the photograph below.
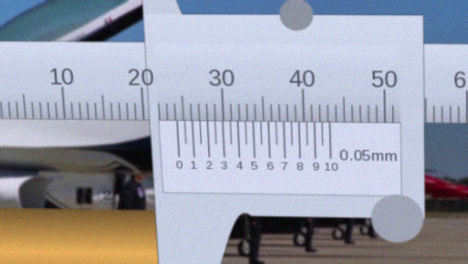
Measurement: 24.2 mm
